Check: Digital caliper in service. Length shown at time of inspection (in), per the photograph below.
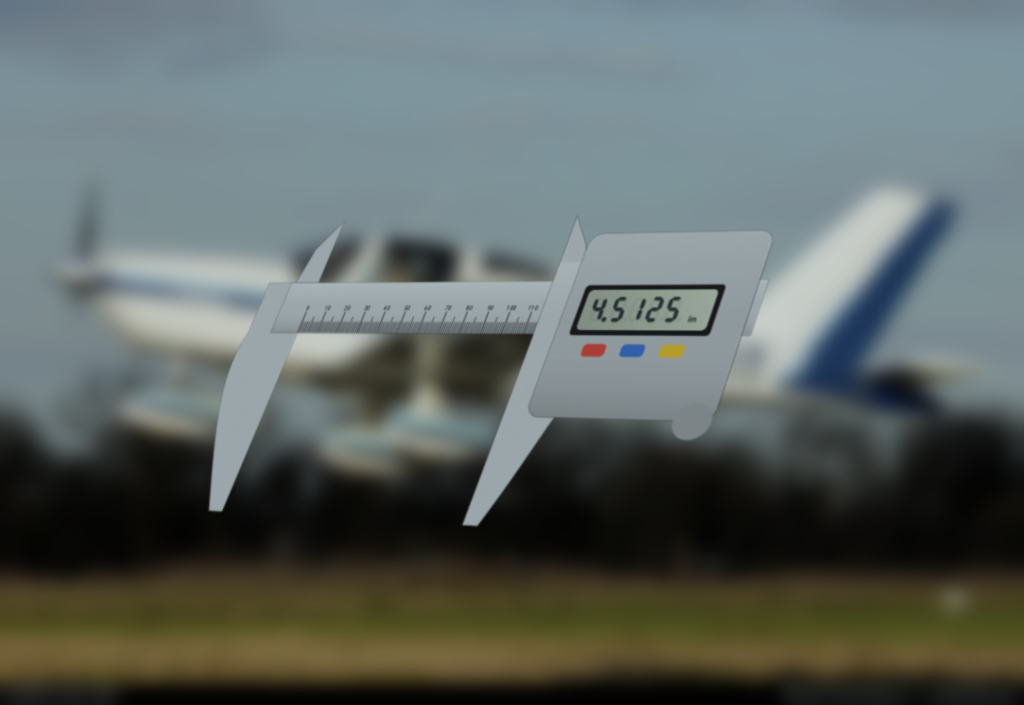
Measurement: 4.5125 in
